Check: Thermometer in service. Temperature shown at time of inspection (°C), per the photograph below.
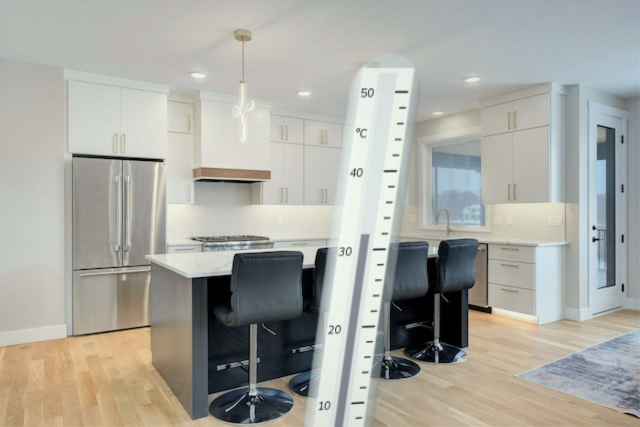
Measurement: 32 °C
